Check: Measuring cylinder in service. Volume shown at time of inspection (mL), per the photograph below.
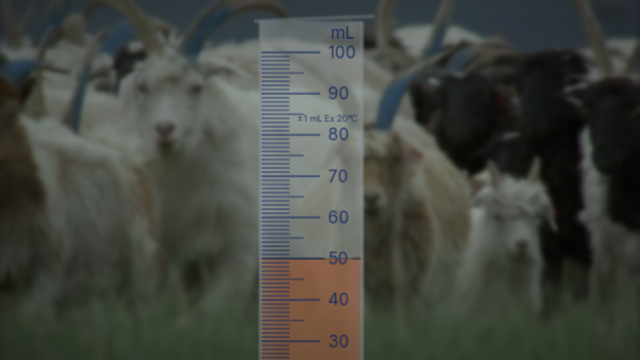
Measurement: 50 mL
